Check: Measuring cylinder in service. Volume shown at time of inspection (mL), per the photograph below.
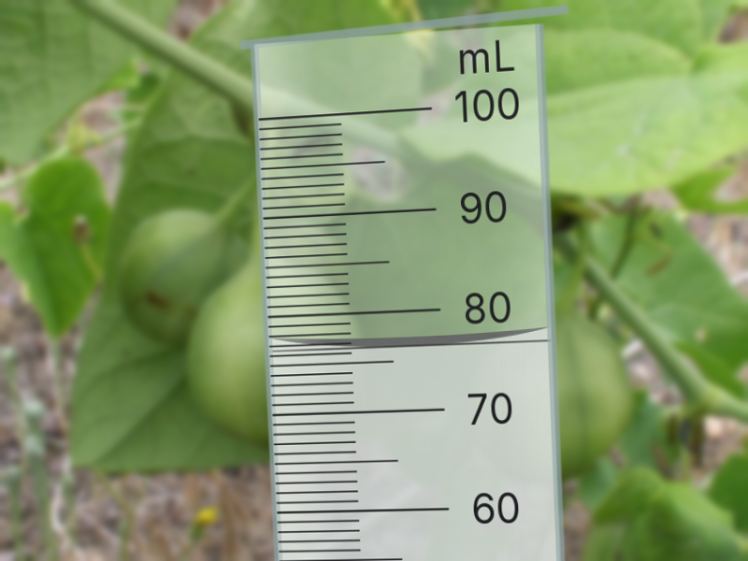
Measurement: 76.5 mL
